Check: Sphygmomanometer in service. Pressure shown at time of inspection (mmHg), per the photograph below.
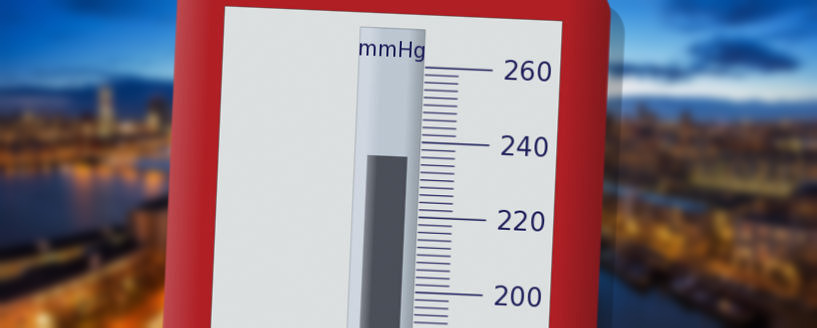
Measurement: 236 mmHg
